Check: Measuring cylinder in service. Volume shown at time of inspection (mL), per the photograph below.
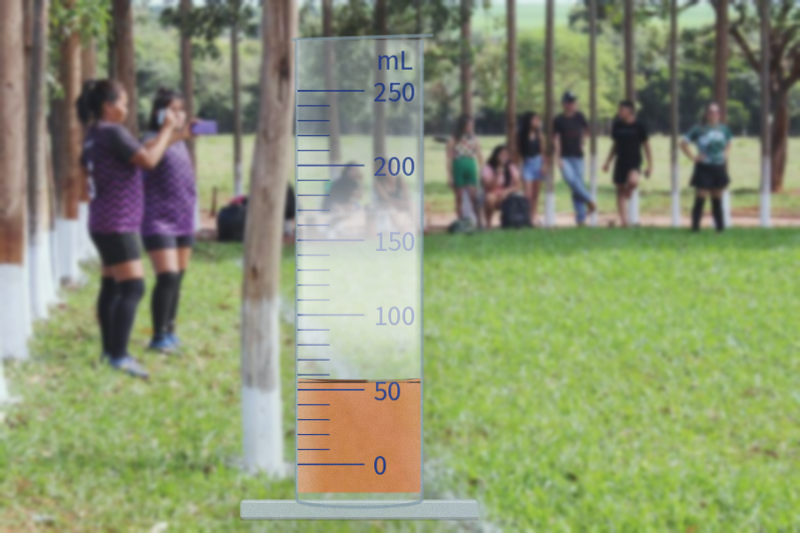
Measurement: 55 mL
